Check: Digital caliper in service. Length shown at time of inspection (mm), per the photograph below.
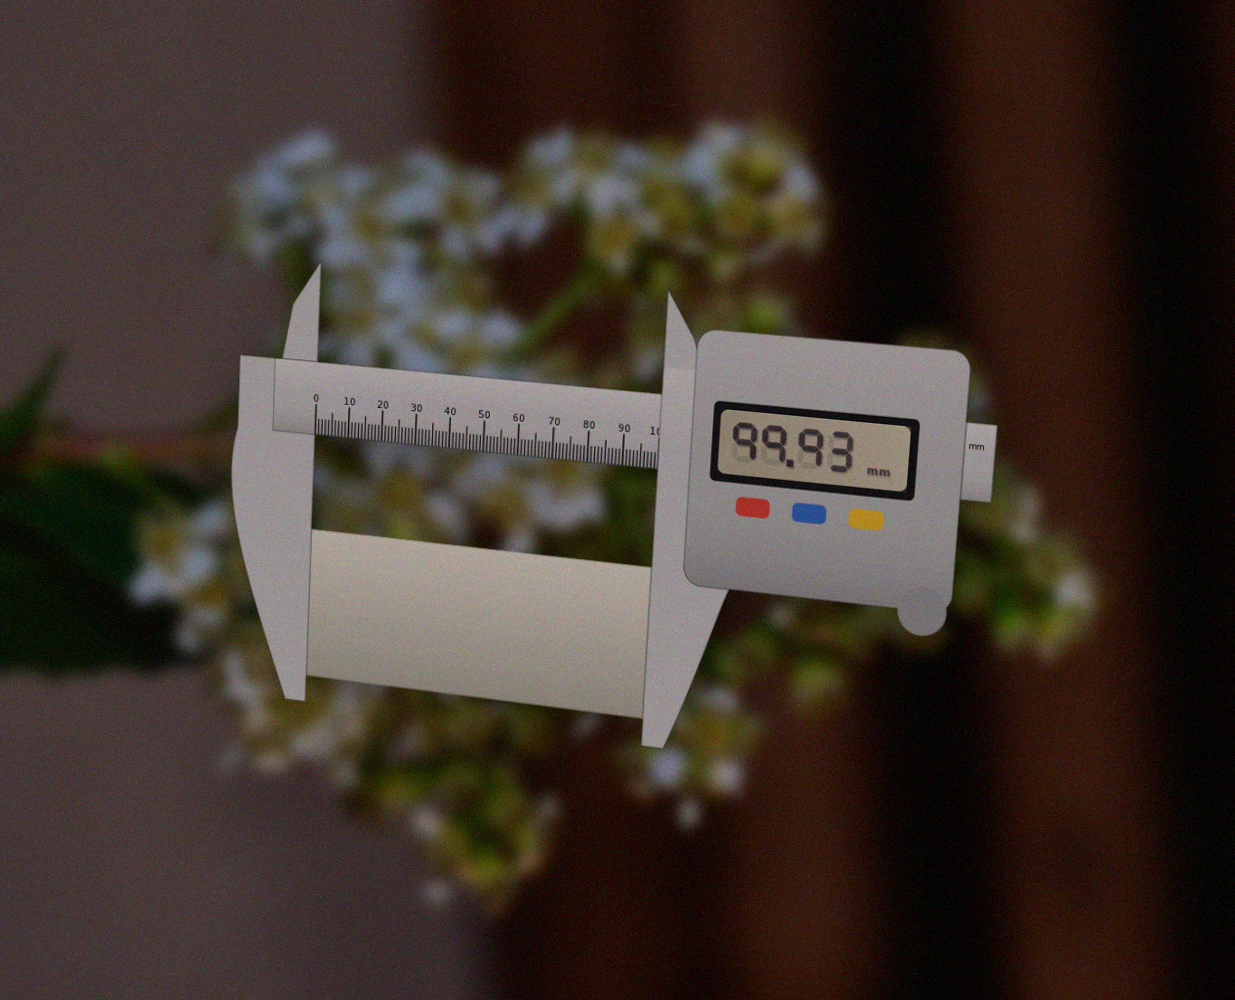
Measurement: 99.93 mm
